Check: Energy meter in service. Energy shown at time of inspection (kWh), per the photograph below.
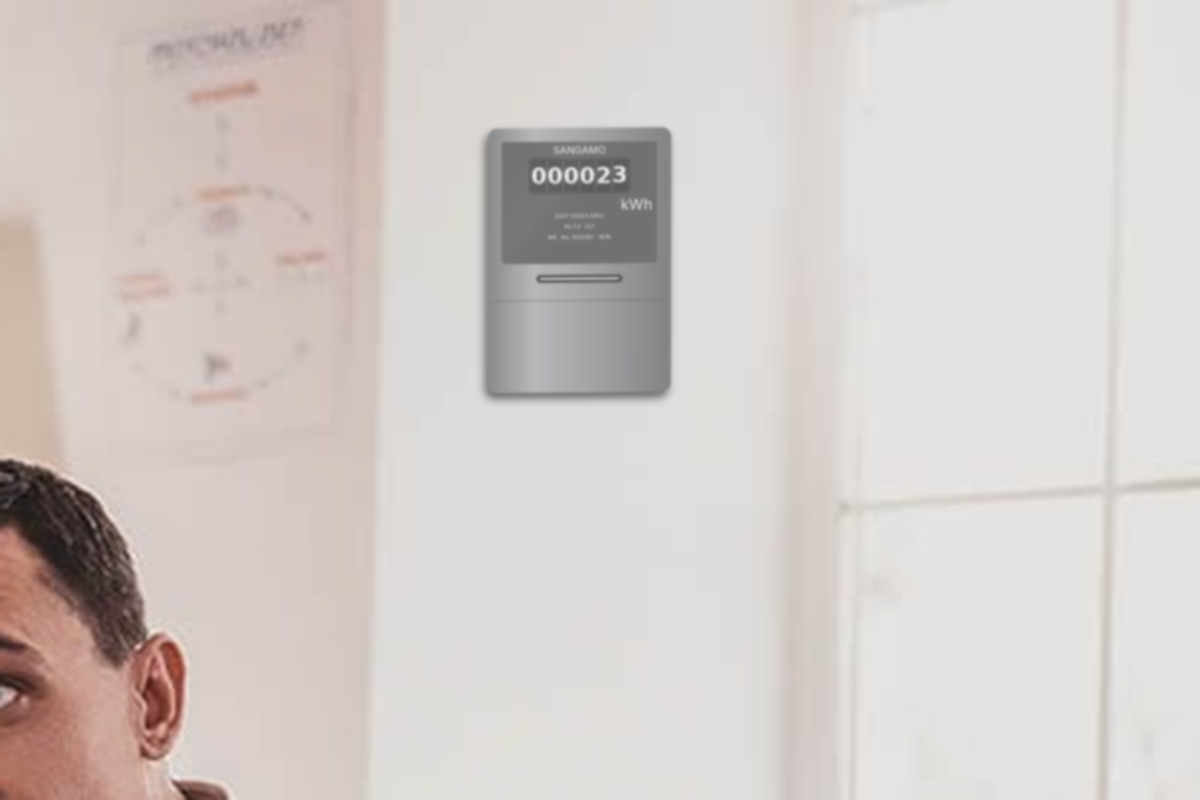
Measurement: 23 kWh
